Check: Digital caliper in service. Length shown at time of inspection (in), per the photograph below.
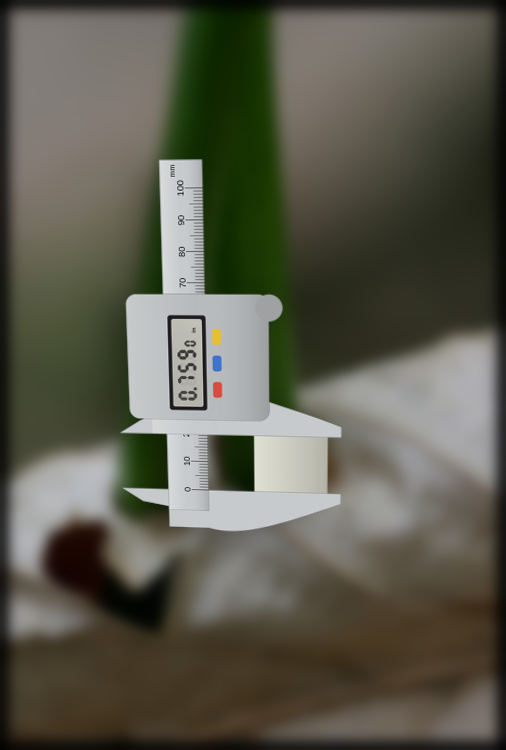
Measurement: 0.7590 in
